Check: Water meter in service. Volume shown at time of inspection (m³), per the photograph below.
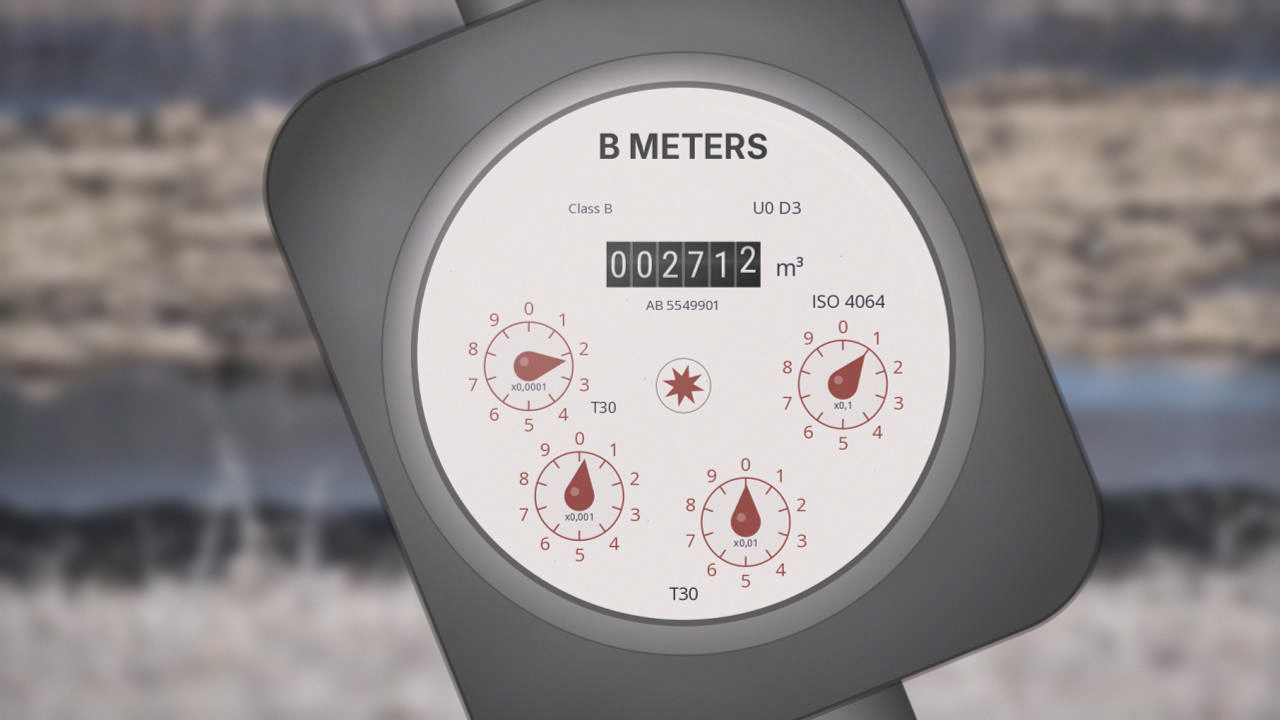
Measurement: 2712.1002 m³
